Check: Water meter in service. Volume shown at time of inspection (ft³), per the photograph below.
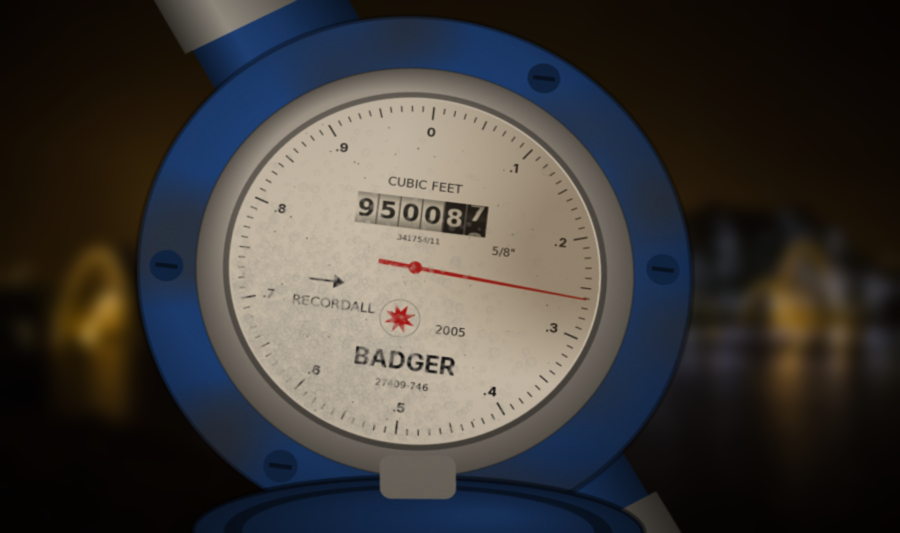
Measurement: 950087.26 ft³
